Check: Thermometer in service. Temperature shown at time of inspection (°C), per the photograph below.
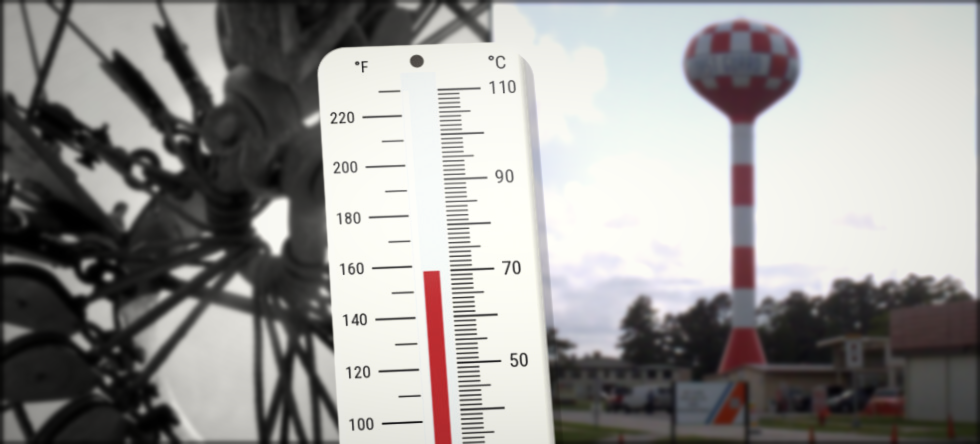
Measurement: 70 °C
